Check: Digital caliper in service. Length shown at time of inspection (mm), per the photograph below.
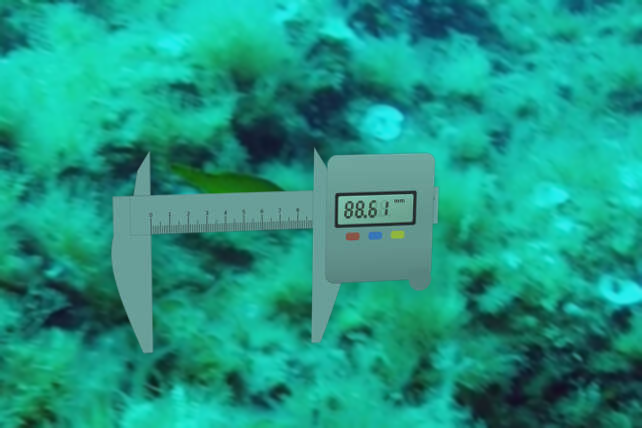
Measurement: 88.61 mm
